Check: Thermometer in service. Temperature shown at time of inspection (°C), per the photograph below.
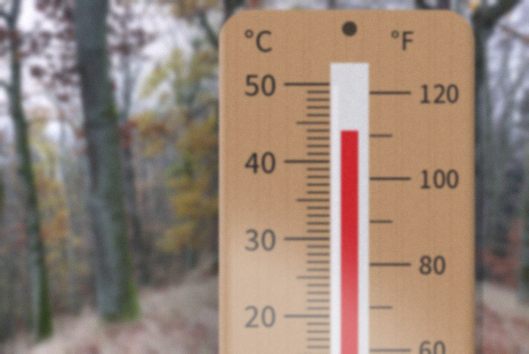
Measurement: 44 °C
